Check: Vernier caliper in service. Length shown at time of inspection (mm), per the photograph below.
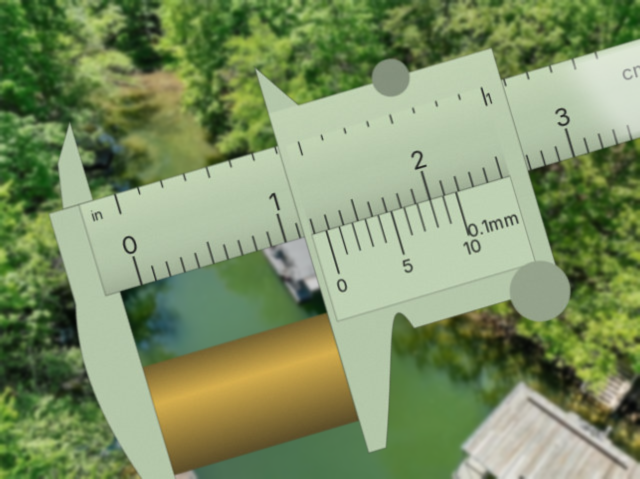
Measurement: 12.8 mm
